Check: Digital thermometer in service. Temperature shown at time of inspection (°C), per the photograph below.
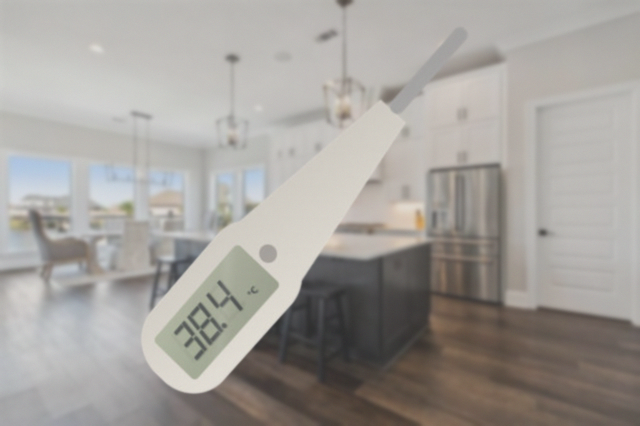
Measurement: 38.4 °C
